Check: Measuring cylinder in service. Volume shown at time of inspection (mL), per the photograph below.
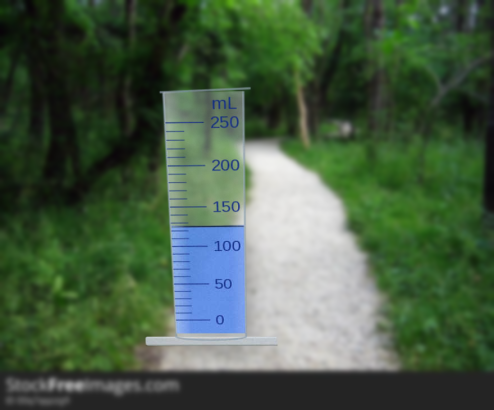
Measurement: 125 mL
